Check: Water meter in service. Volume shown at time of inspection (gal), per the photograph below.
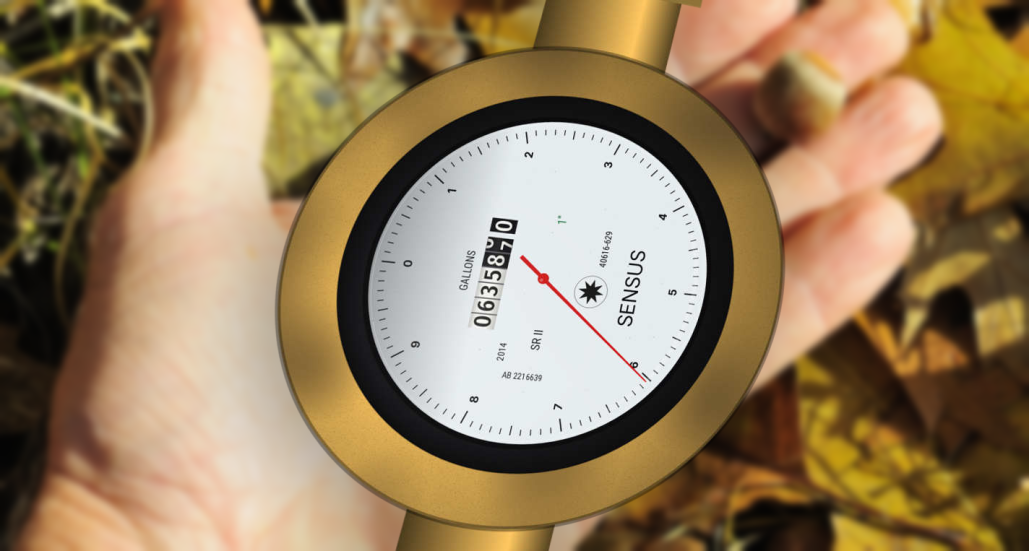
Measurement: 635866.0 gal
